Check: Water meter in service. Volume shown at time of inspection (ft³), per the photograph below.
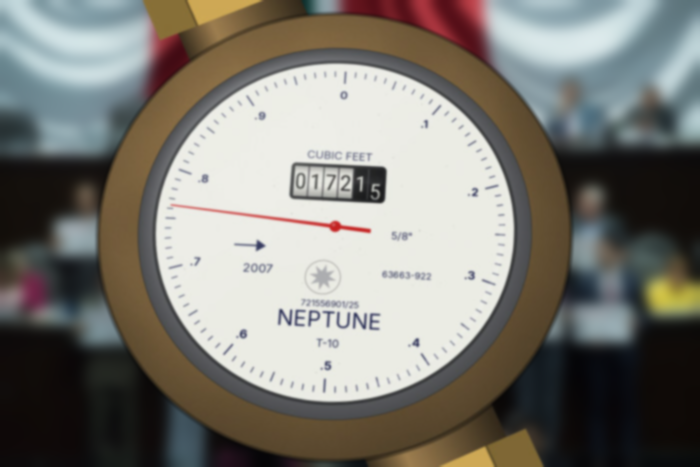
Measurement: 17214.76 ft³
